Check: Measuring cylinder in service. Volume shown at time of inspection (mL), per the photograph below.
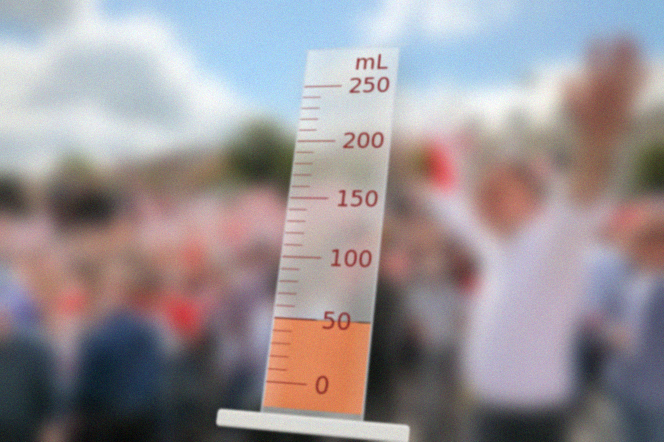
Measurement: 50 mL
